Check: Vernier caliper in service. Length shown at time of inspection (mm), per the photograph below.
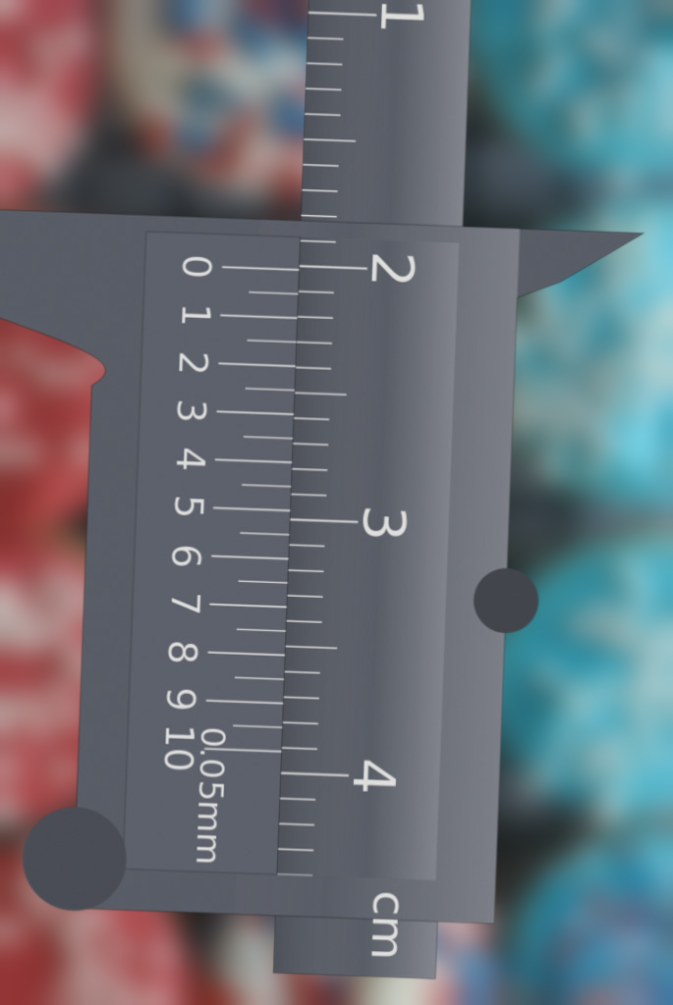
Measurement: 20.15 mm
